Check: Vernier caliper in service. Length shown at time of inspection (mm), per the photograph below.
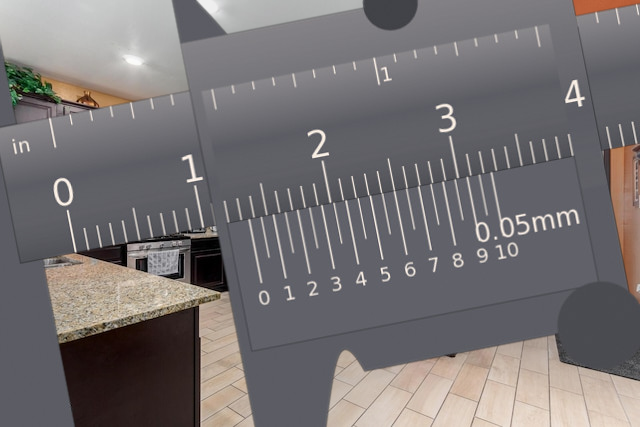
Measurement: 13.6 mm
